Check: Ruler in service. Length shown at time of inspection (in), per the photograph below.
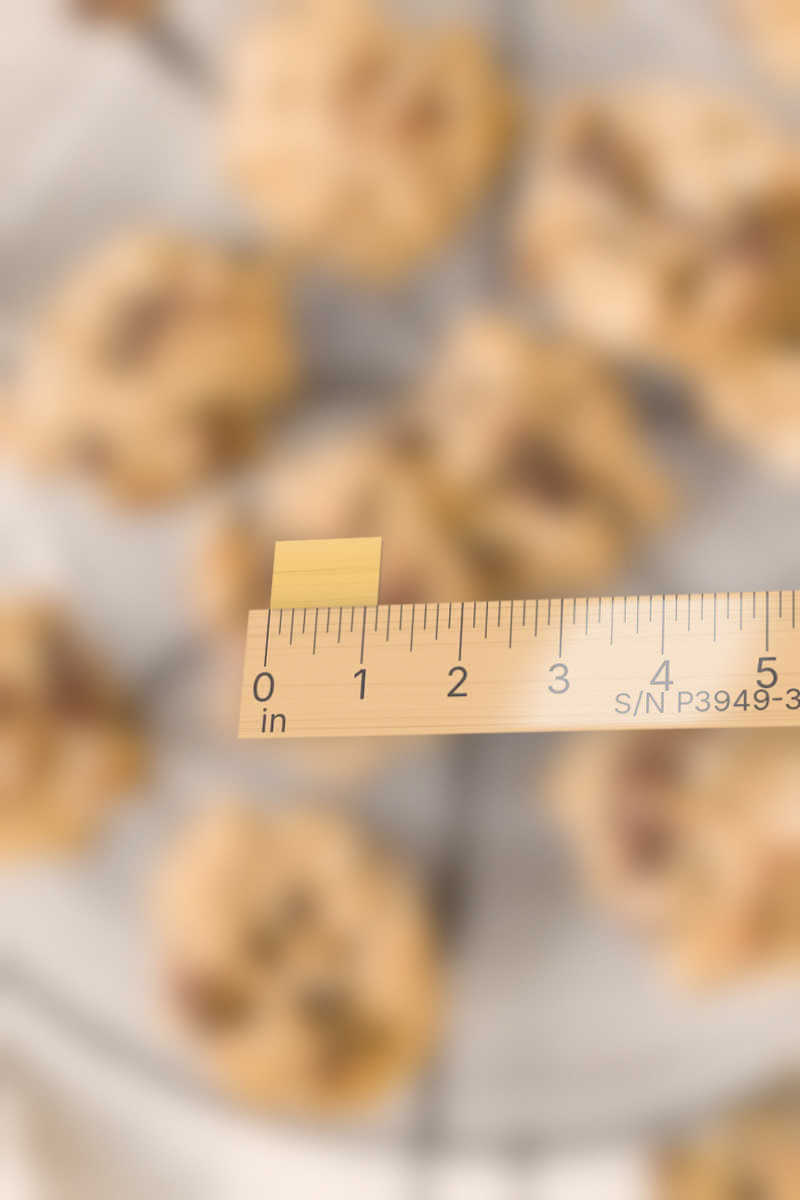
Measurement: 1.125 in
